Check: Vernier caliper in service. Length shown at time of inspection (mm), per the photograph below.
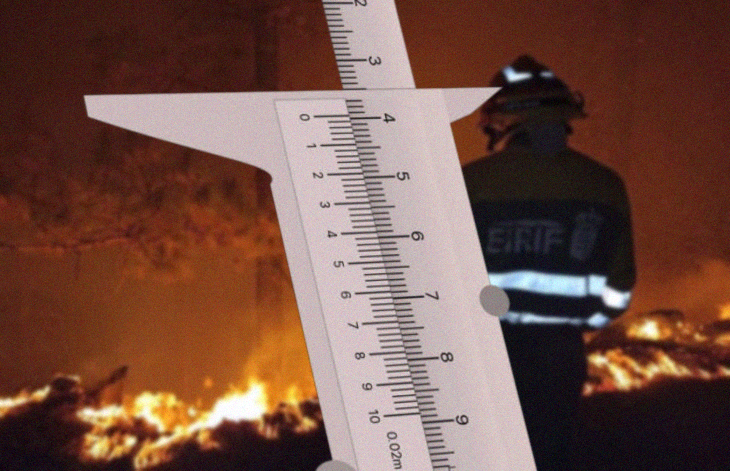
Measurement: 39.5 mm
